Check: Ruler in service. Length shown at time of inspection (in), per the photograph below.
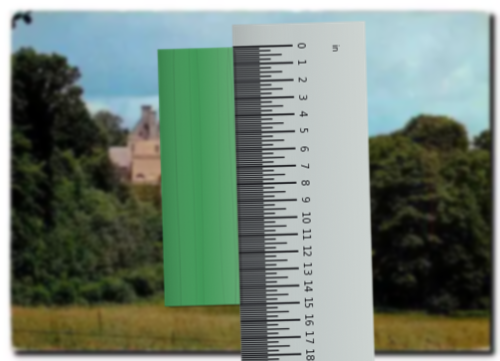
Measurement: 15 in
